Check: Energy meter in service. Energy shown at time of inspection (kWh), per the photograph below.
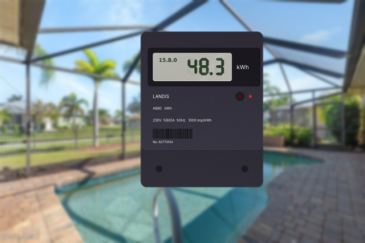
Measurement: 48.3 kWh
